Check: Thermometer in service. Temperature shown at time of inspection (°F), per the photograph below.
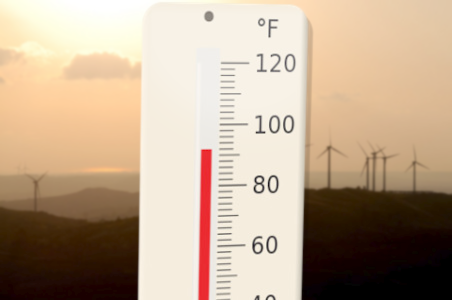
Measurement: 92 °F
